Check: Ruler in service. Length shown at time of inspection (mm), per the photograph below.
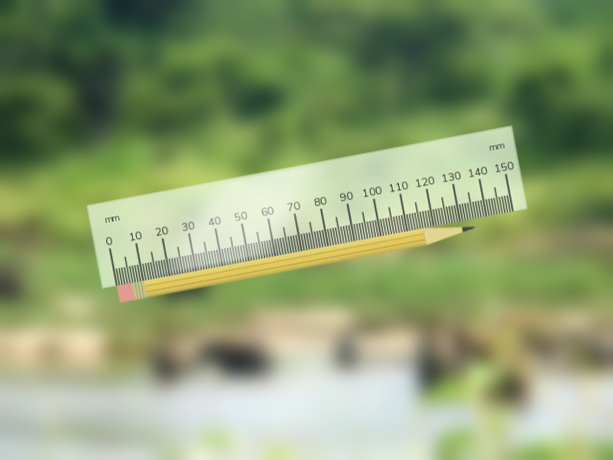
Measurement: 135 mm
